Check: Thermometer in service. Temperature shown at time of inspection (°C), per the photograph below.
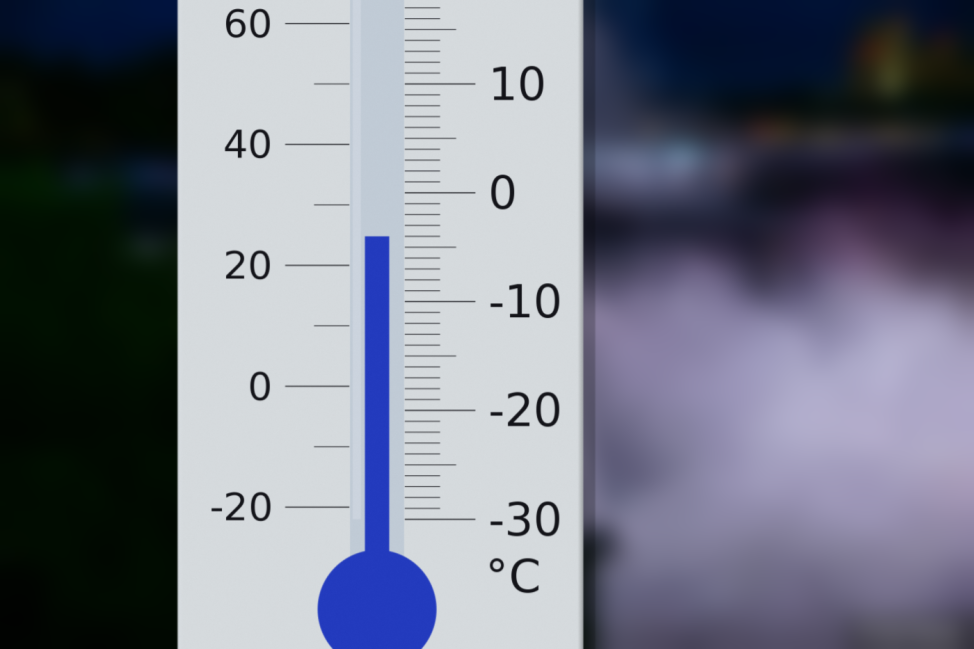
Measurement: -4 °C
